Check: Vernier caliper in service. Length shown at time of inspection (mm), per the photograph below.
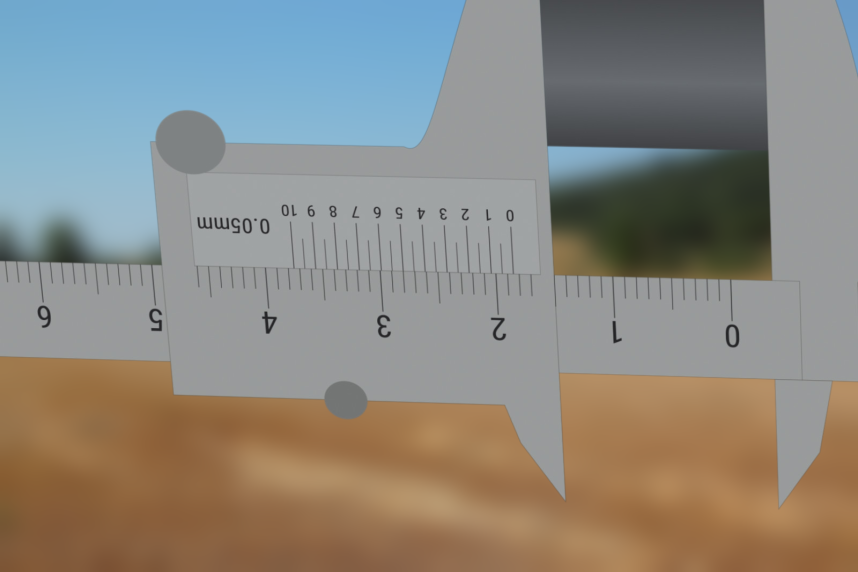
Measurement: 18.5 mm
